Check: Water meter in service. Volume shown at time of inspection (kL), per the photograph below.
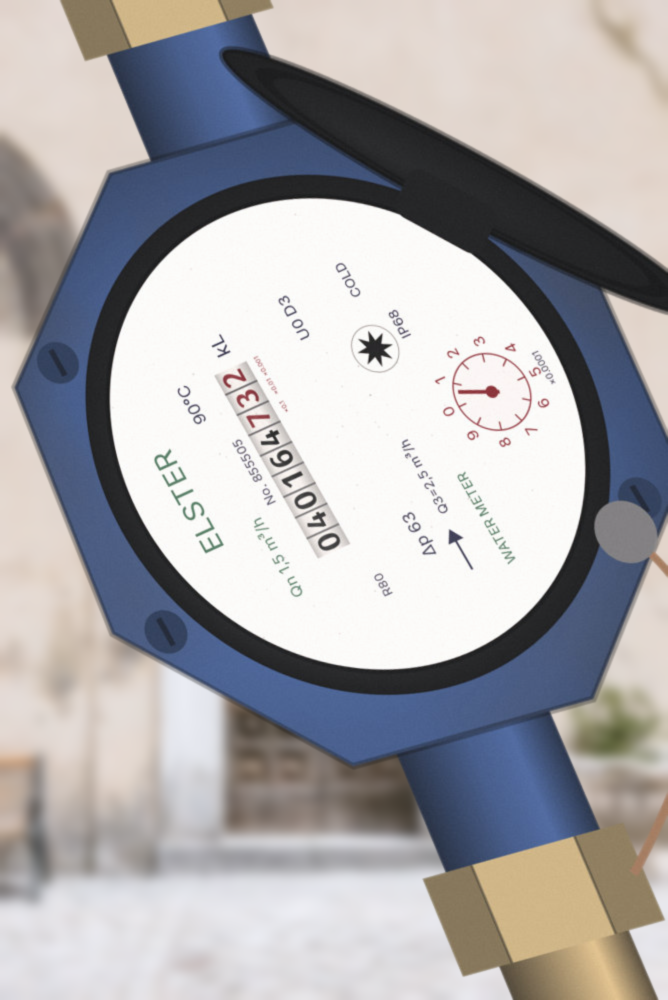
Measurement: 40164.7320 kL
